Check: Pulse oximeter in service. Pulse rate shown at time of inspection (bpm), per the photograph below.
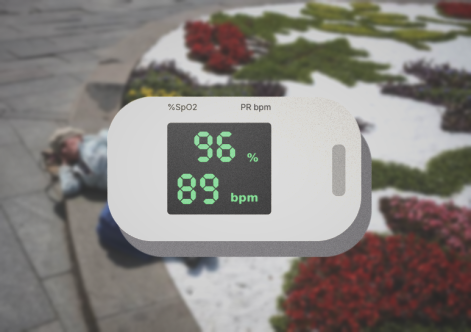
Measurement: 89 bpm
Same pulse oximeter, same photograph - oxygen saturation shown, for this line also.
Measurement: 96 %
